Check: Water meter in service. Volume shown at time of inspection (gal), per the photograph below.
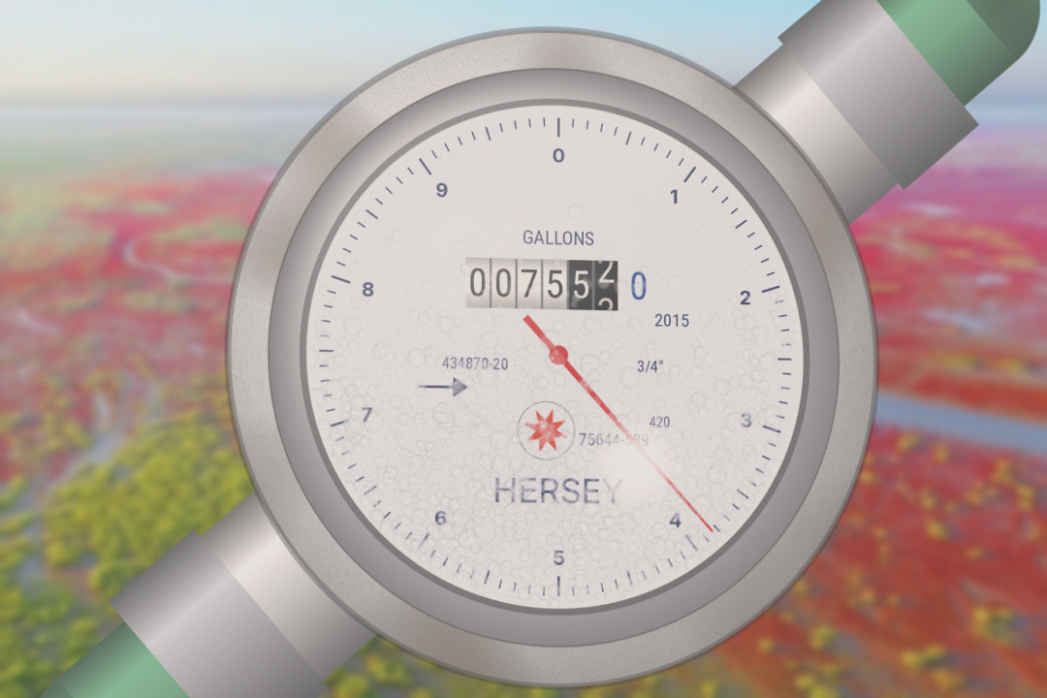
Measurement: 75523.8 gal
